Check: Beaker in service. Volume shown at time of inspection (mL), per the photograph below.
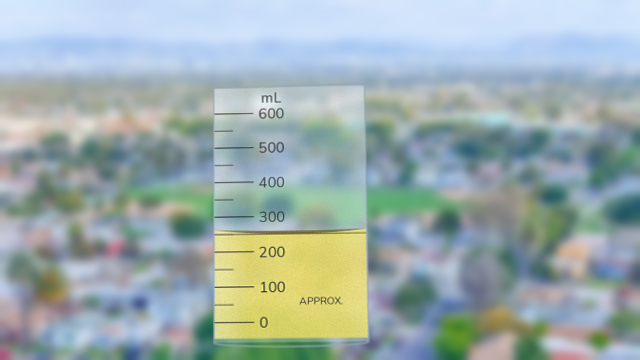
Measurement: 250 mL
